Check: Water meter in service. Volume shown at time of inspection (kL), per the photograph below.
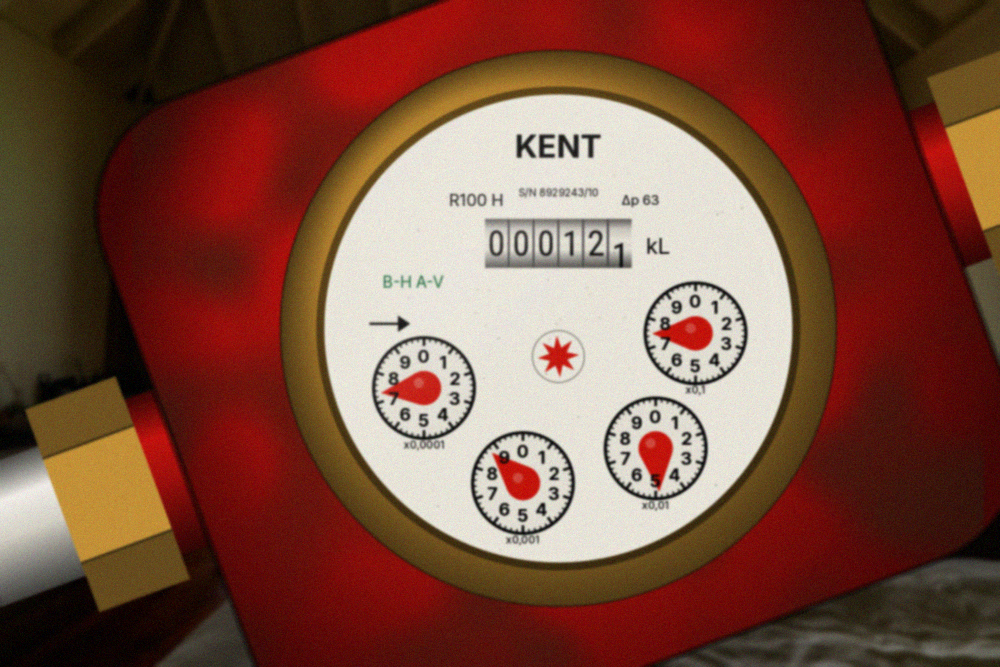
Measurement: 120.7487 kL
